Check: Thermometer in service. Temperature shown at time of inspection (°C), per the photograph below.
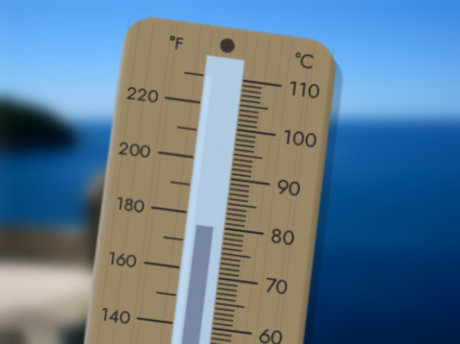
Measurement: 80 °C
